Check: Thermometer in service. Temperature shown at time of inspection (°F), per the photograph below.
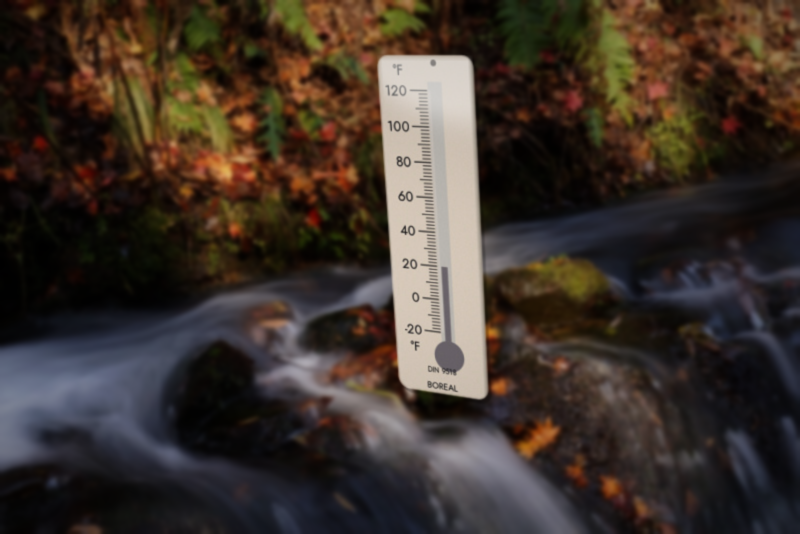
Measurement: 20 °F
